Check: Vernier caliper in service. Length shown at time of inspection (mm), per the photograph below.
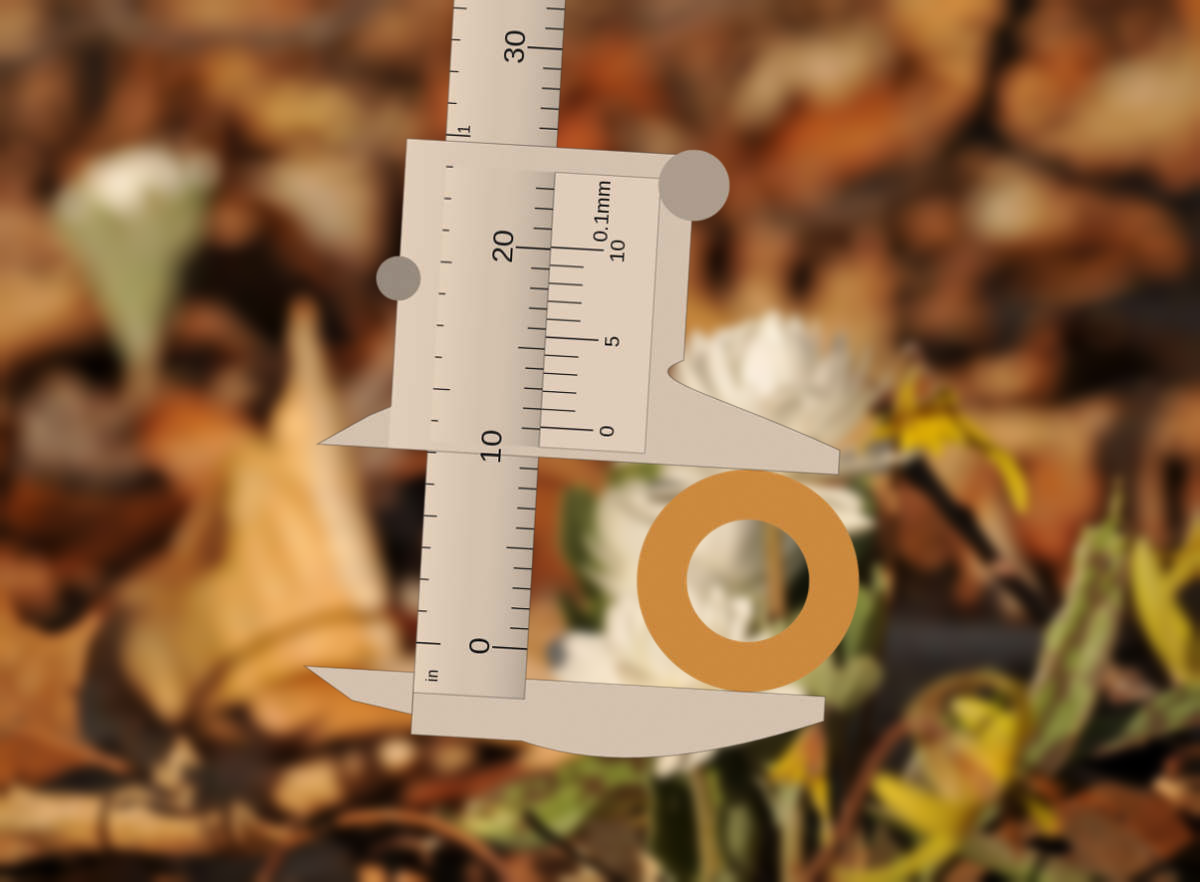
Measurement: 11.1 mm
